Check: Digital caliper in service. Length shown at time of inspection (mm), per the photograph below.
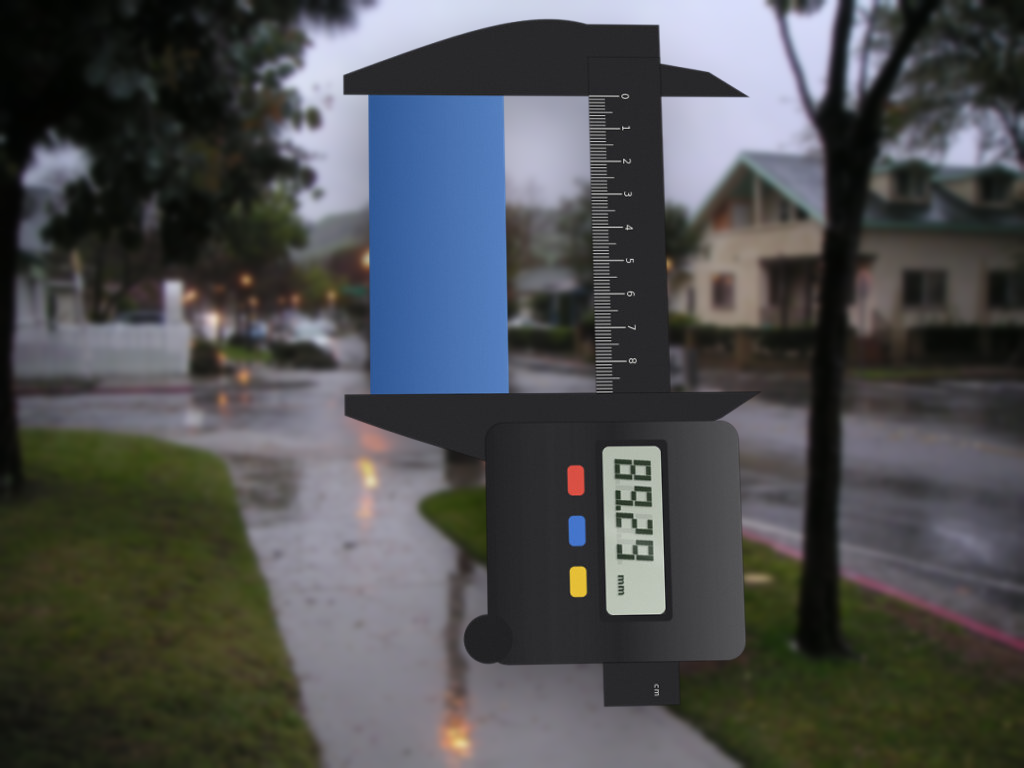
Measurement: 89.29 mm
